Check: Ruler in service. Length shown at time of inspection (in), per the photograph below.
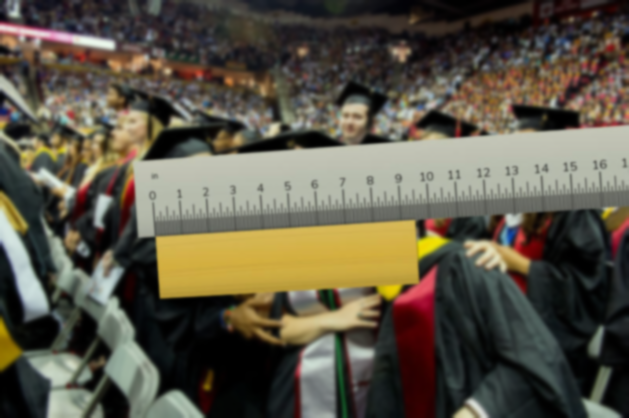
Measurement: 9.5 in
